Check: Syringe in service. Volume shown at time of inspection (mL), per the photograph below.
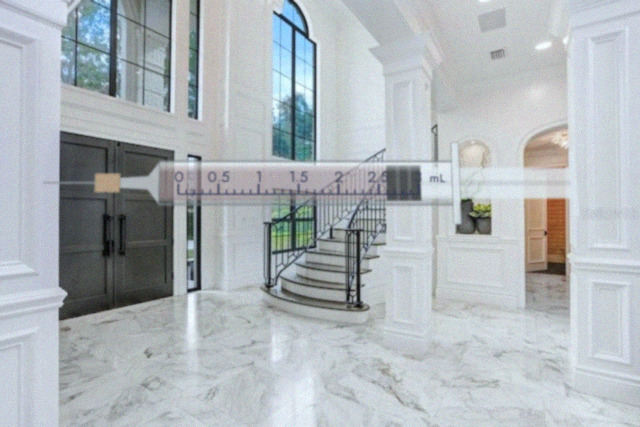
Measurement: 2.6 mL
